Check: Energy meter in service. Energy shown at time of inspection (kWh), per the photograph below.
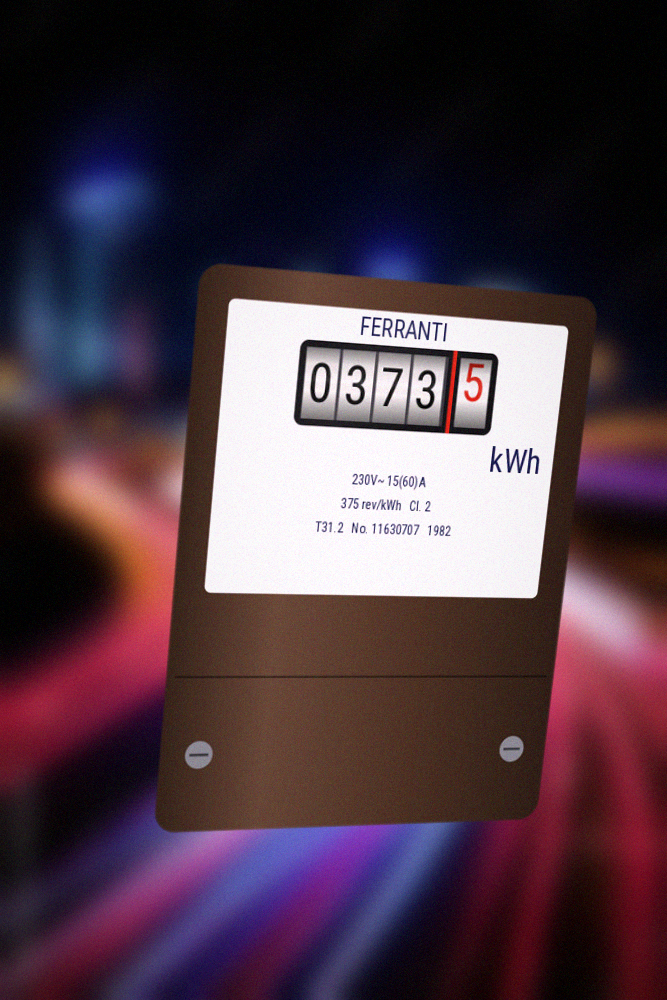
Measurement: 373.5 kWh
